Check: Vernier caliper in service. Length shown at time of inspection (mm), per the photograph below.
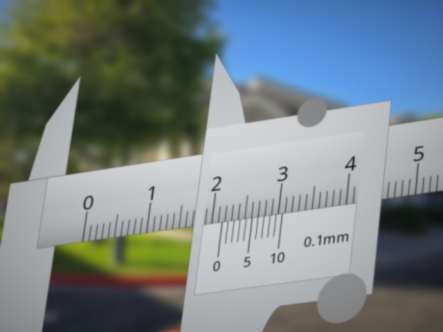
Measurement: 21.6 mm
